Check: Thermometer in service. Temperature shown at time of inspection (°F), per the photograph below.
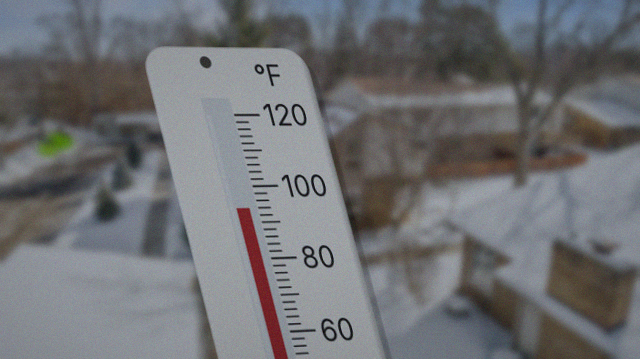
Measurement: 94 °F
